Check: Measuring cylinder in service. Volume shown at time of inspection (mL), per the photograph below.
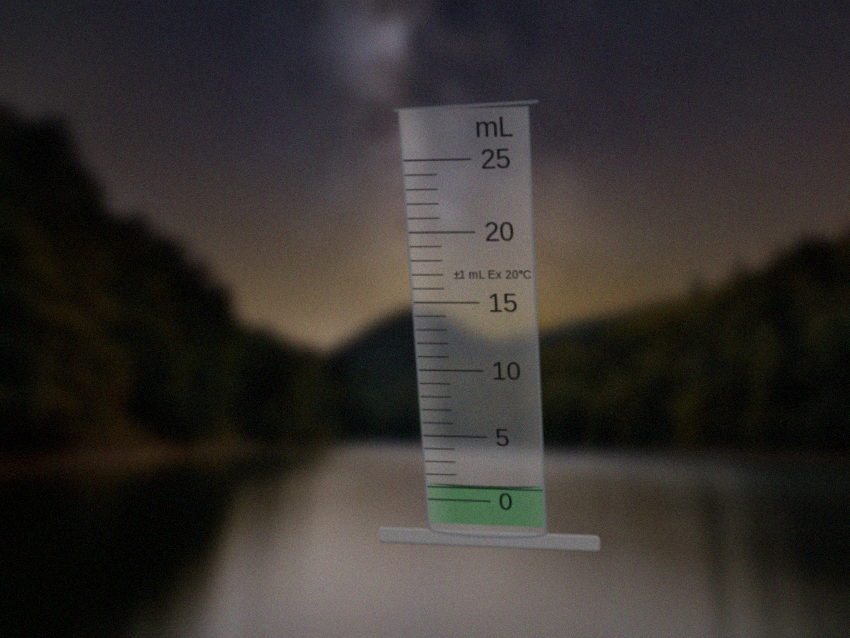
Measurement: 1 mL
